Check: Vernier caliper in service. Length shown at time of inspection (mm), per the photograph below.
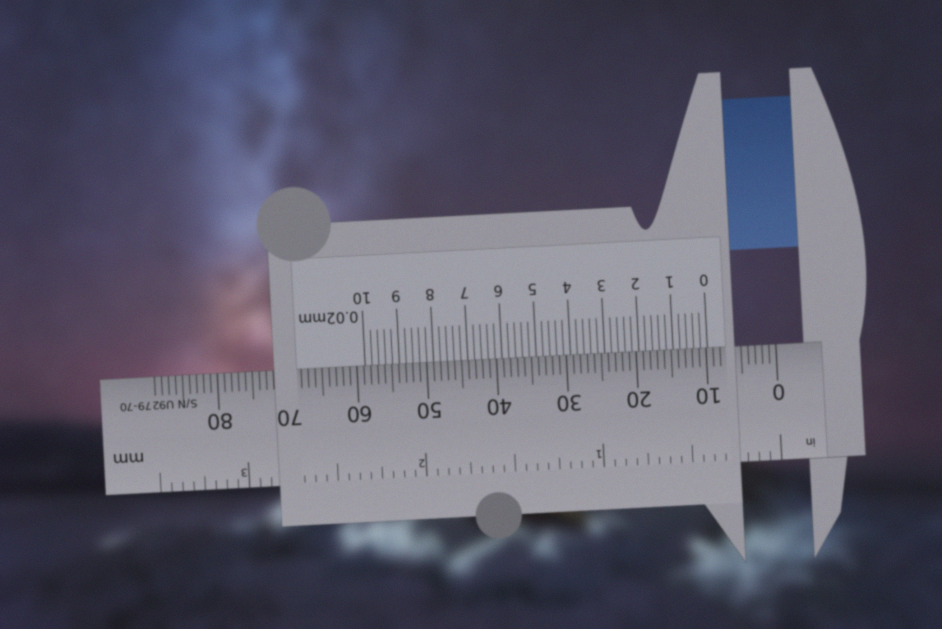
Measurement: 9.8 mm
